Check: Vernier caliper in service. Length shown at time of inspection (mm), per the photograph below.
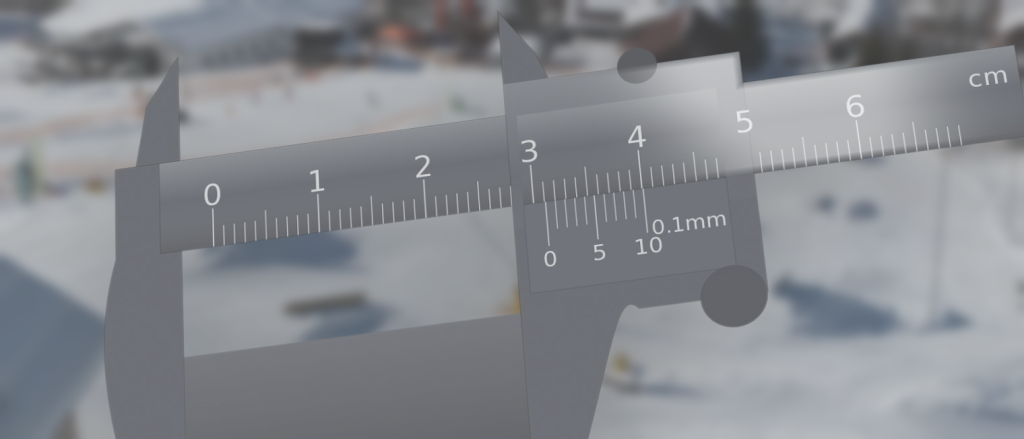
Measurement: 31.1 mm
